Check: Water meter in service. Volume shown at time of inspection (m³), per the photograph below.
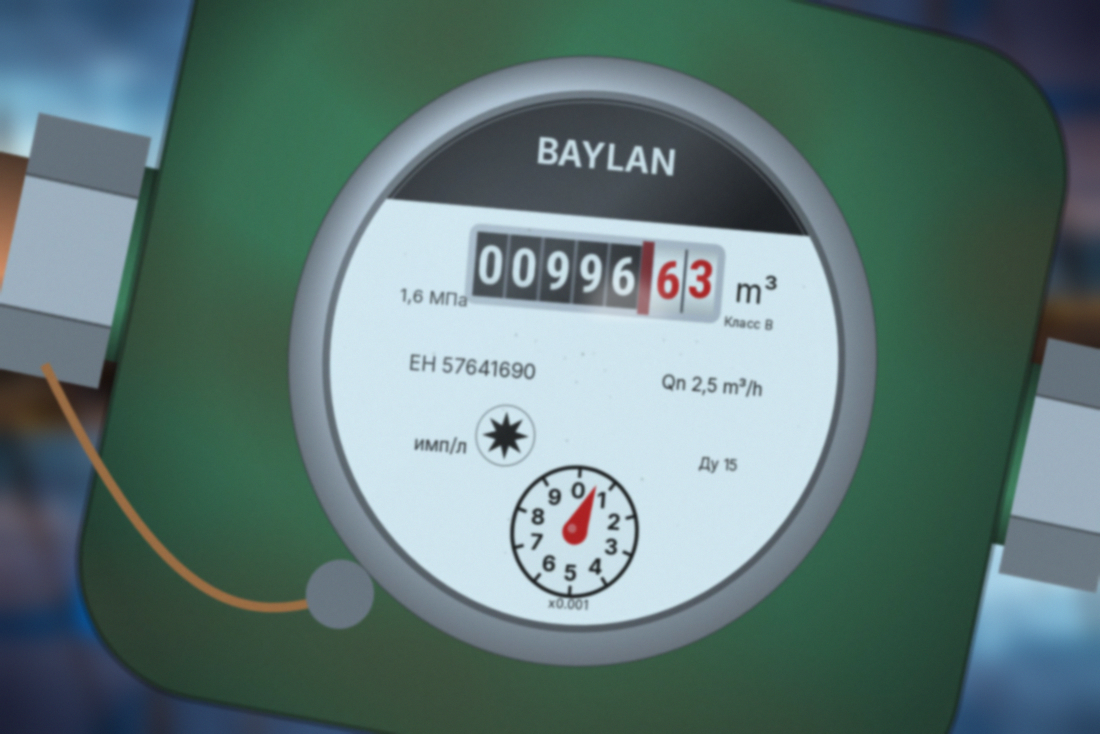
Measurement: 996.630 m³
